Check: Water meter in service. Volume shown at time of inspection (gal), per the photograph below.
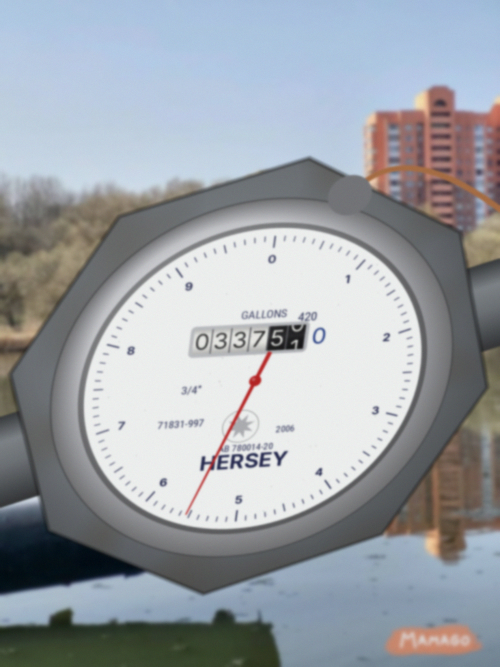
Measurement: 337505.5 gal
